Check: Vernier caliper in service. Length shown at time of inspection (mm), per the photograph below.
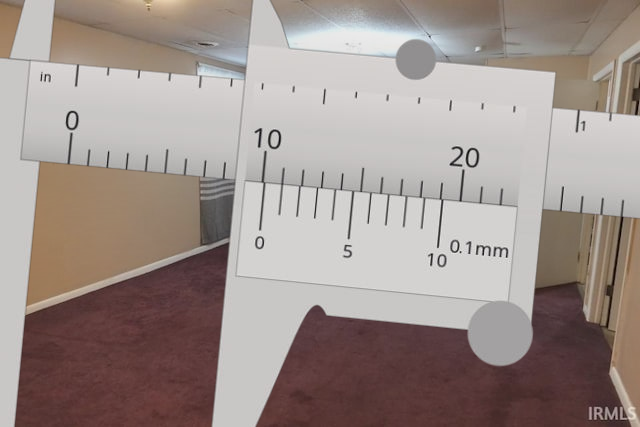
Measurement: 10.1 mm
